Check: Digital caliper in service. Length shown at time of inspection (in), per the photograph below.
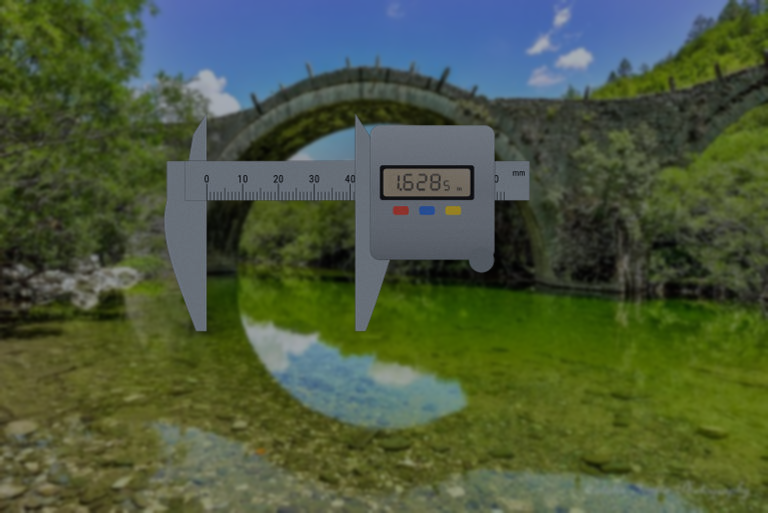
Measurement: 1.6285 in
